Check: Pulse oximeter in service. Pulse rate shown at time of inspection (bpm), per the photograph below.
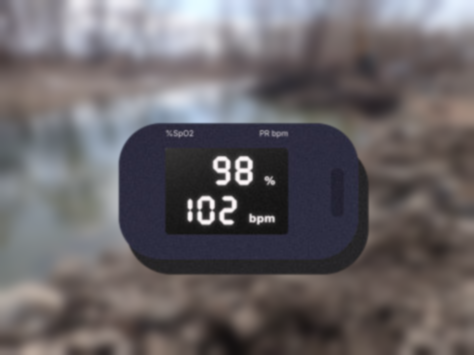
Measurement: 102 bpm
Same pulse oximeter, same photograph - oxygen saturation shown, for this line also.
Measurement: 98 %
